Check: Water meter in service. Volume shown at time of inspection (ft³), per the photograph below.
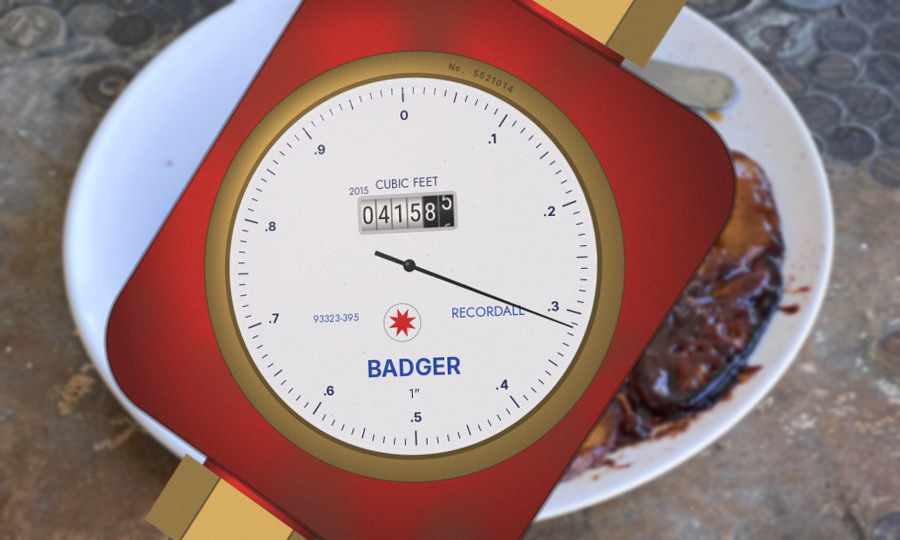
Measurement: 41585.31 ft³
